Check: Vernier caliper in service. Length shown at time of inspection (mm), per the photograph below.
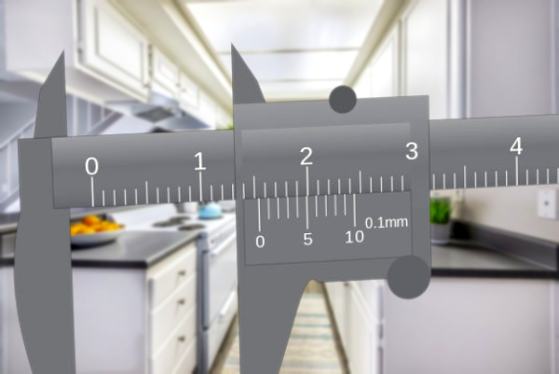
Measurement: 15.4 mm
